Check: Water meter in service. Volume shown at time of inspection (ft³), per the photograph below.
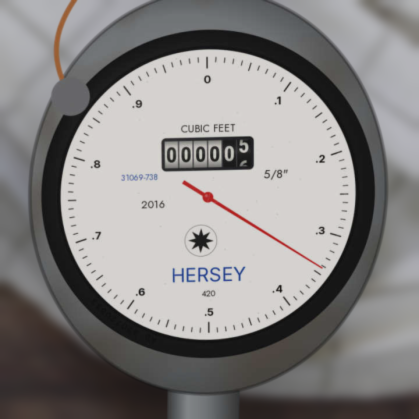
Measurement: 5.34 ft³
